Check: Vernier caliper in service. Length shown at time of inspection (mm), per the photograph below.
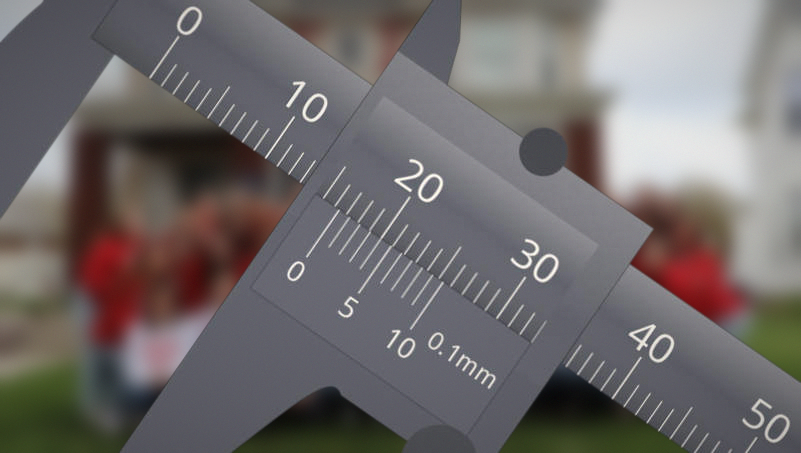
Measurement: 16.4 mm
